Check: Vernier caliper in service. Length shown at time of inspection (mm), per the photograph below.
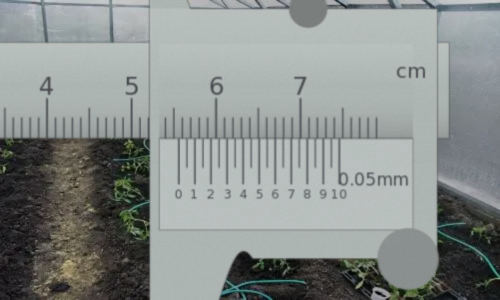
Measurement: 55.6 mm
